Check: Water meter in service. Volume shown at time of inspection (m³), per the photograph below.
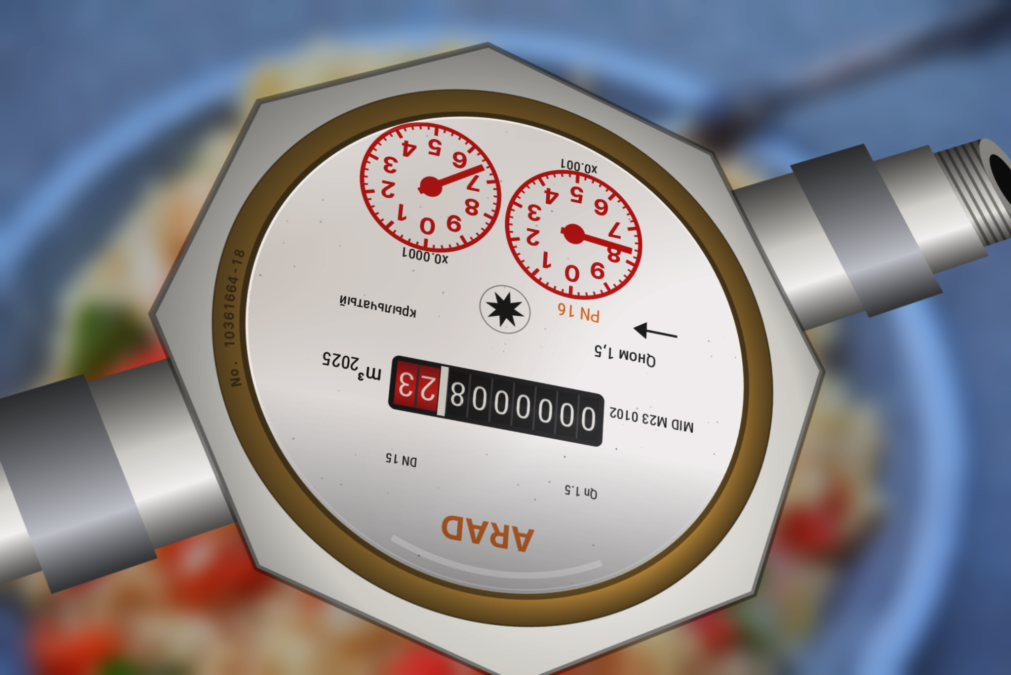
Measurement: 8.2376 m³
